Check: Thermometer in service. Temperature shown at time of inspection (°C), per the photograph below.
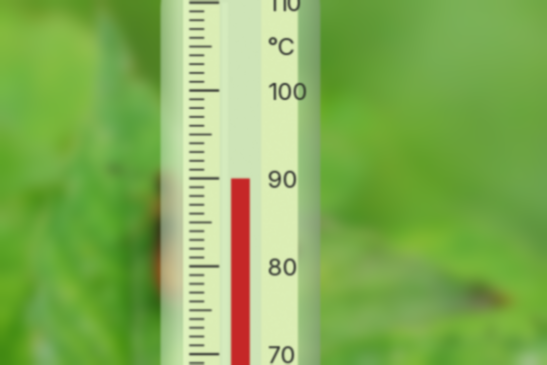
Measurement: 90 °C
